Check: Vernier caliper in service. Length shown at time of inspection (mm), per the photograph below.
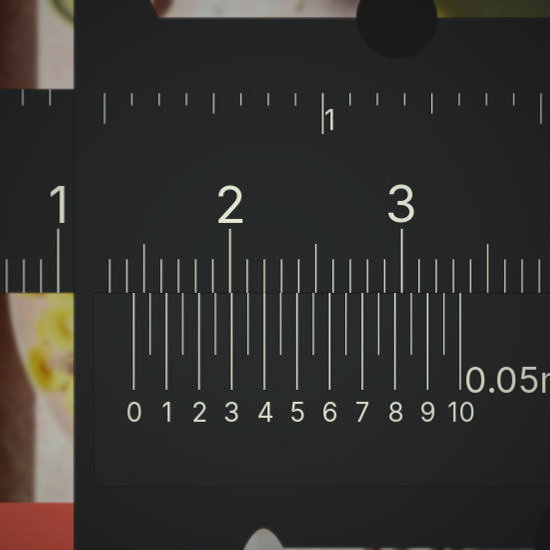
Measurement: 14.4 mm
